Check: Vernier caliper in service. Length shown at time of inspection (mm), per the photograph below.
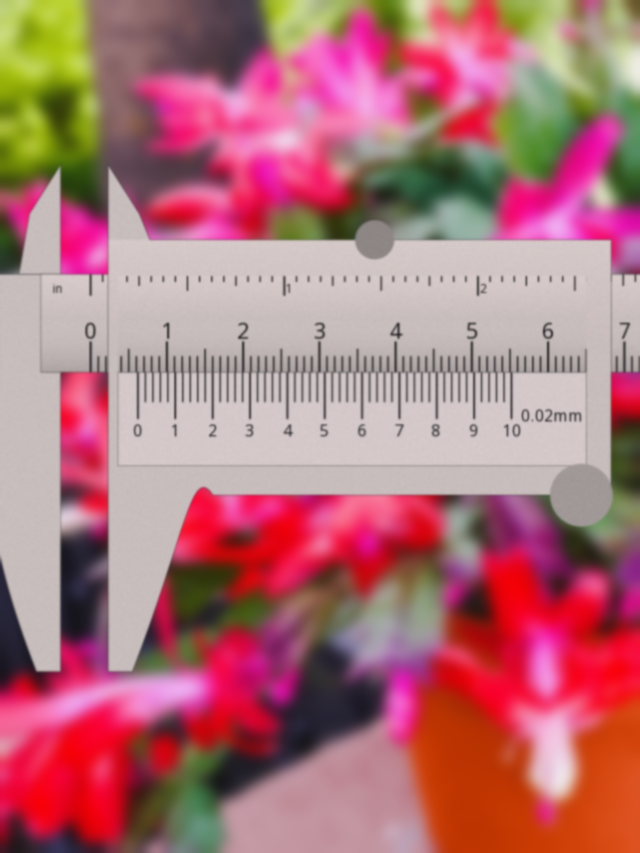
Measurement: 6.2 mm
